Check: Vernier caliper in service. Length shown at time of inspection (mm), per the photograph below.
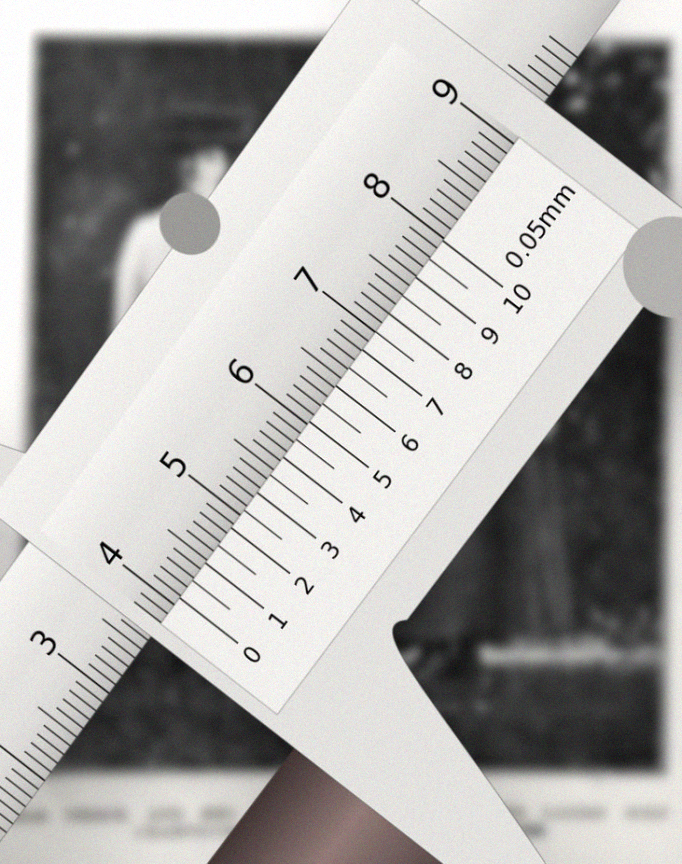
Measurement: 40.8 mm
